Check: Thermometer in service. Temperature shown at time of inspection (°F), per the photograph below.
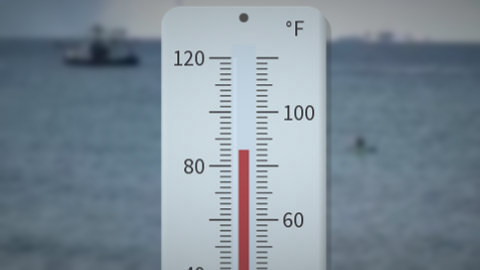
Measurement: 86 °F
